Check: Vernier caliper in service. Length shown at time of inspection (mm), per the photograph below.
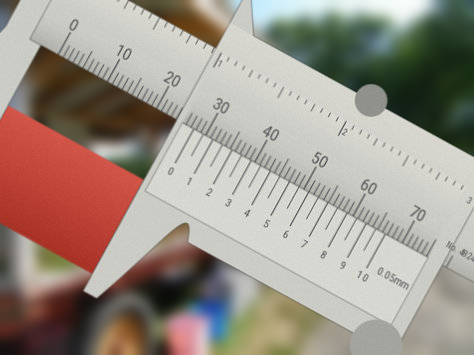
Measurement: 27.6 mm
